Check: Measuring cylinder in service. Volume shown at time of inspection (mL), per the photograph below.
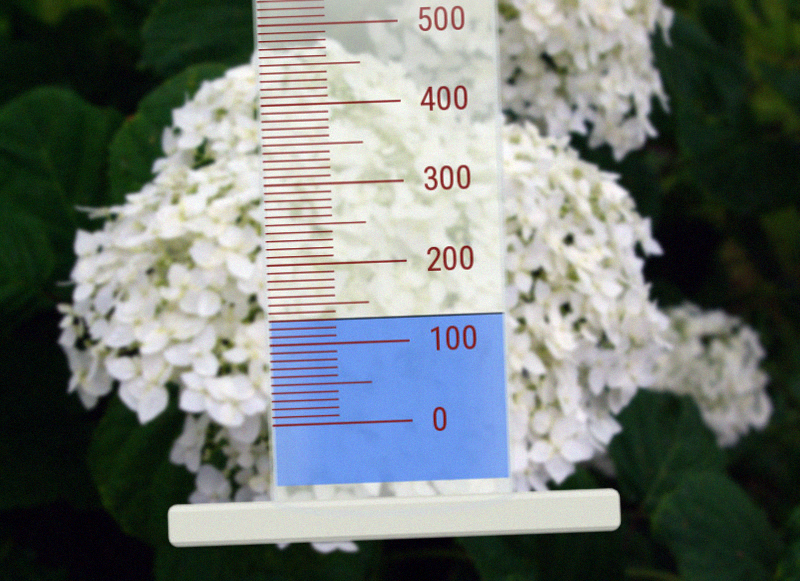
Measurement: 130 mL
